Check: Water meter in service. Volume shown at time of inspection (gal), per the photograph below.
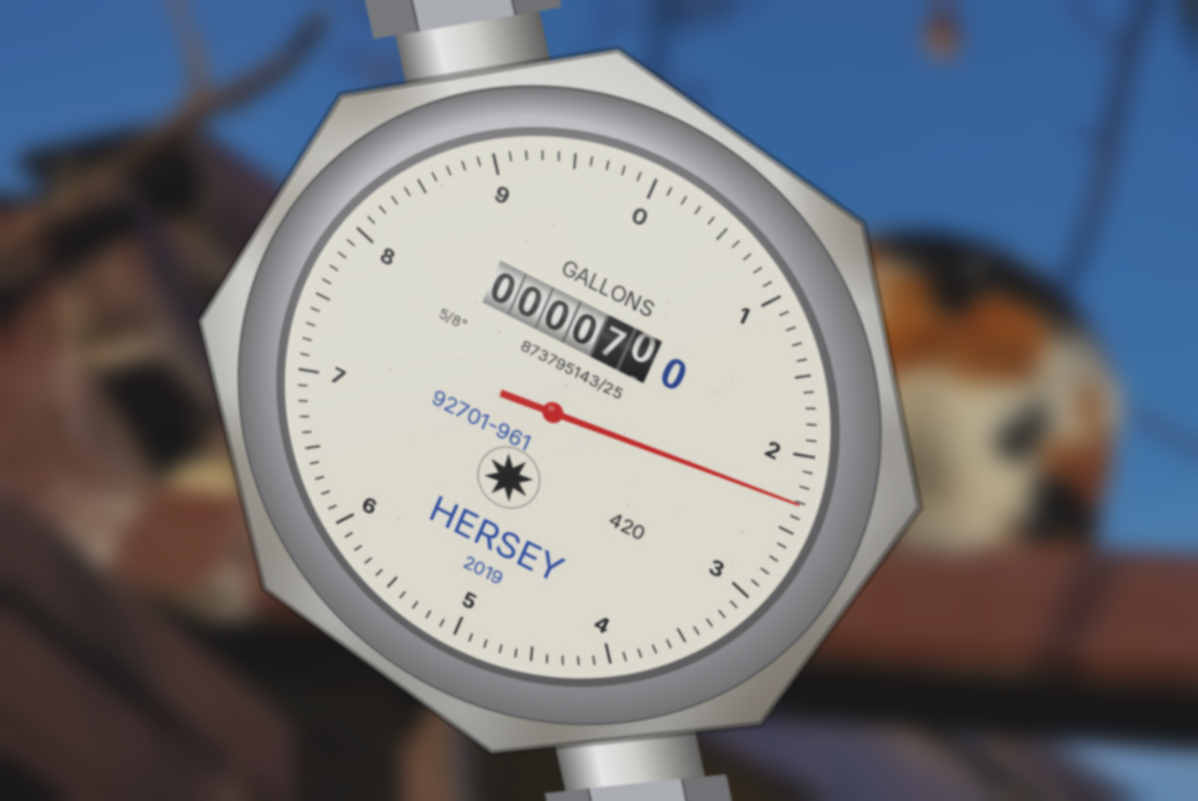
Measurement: 702.3 gal
